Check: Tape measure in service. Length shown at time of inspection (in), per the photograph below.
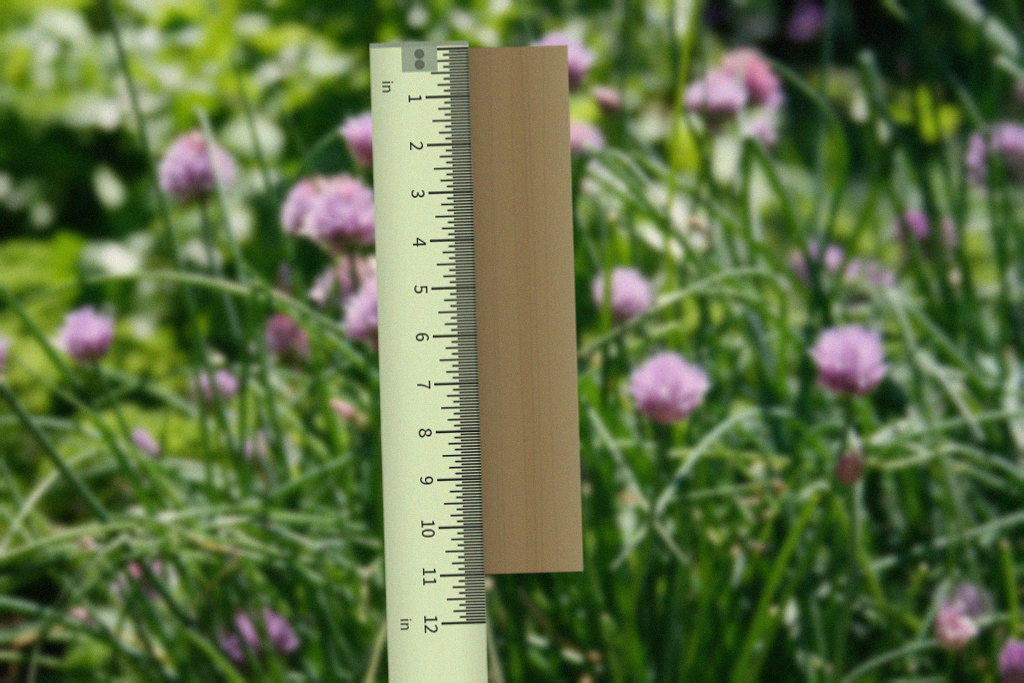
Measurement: 11 in
